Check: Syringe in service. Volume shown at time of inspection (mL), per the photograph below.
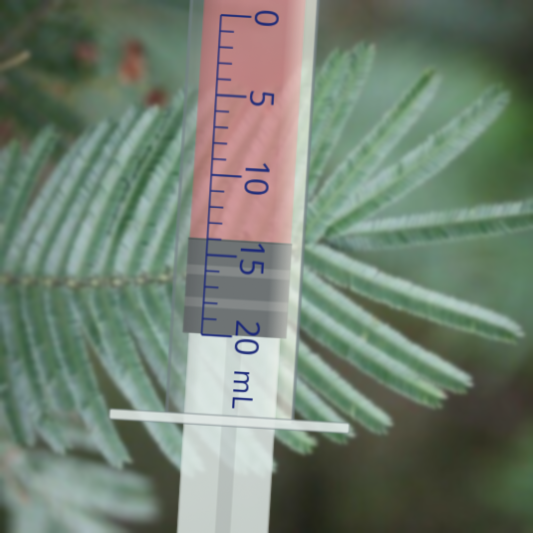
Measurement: 14 mL
